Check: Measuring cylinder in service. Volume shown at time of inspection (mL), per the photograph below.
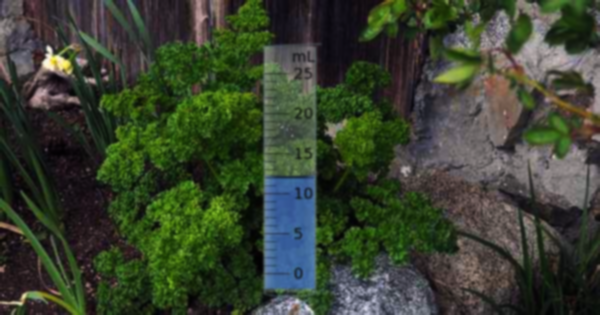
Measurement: 12 mL
